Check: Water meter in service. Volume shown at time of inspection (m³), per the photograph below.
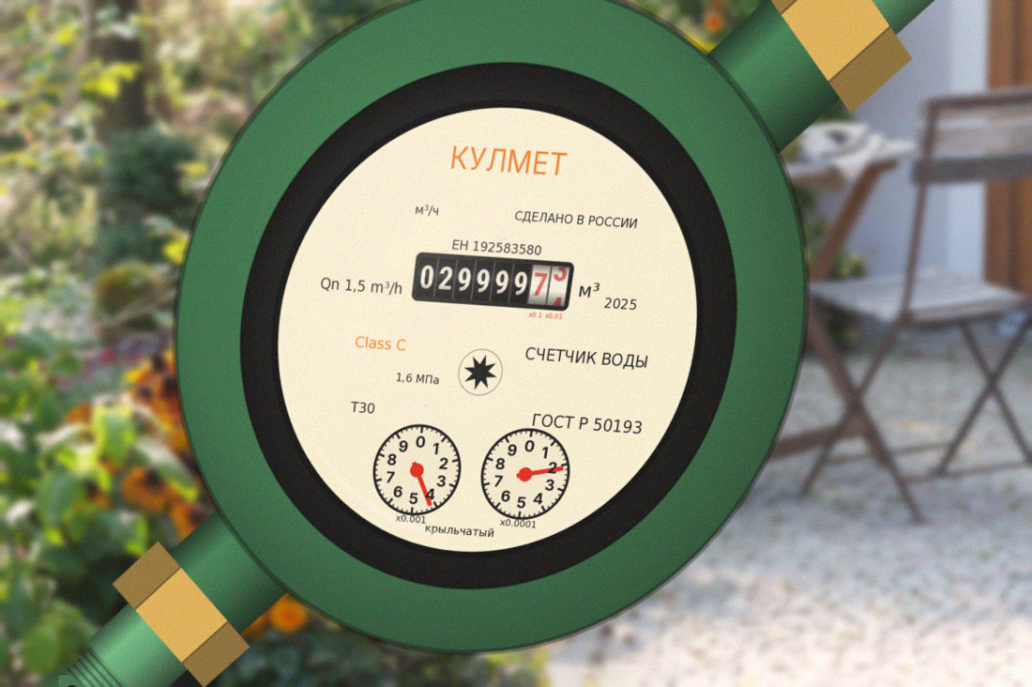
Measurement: 29999.7342 m³
